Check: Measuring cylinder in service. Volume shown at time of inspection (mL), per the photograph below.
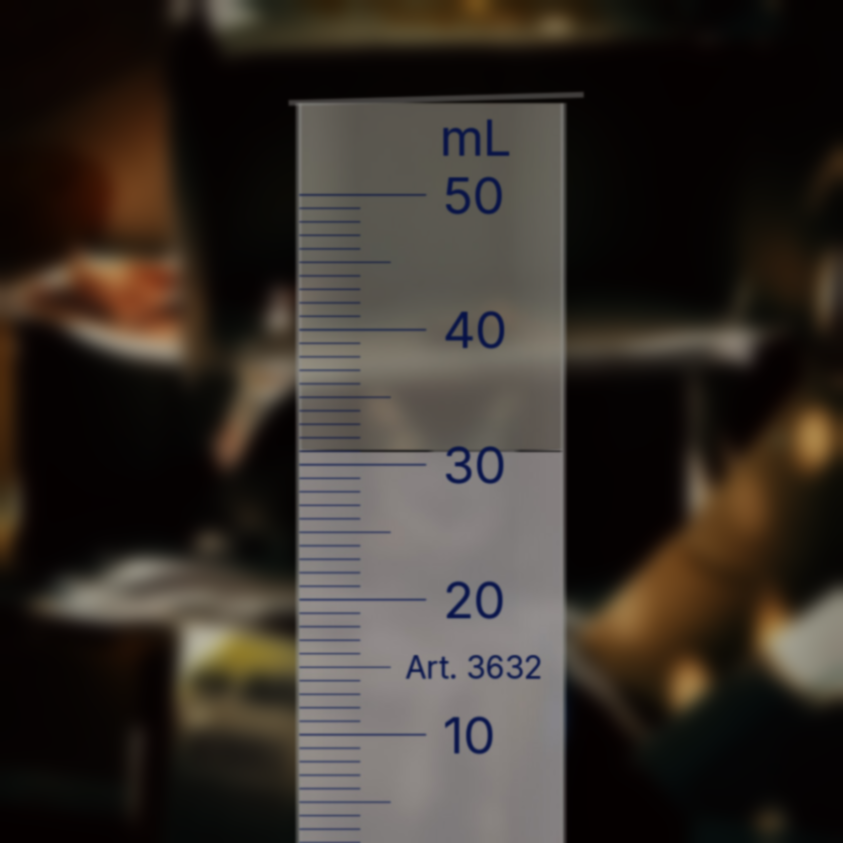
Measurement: 31 mL
